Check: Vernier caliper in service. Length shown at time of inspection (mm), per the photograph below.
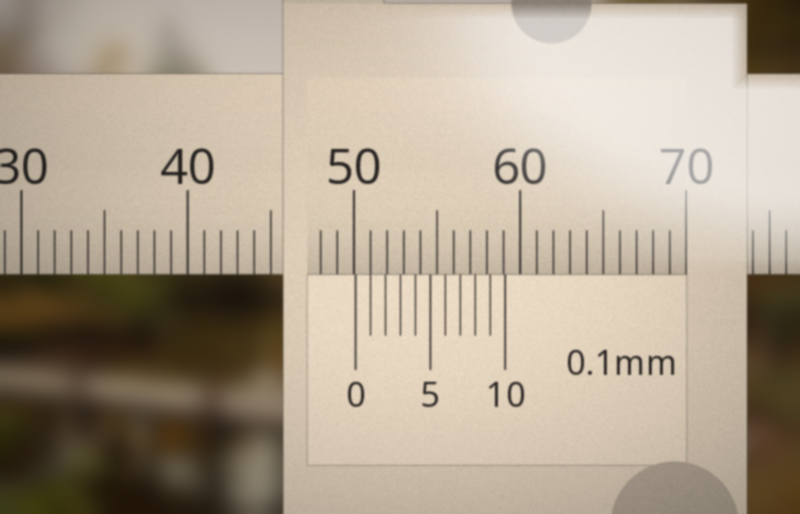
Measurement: 50.1 mm
